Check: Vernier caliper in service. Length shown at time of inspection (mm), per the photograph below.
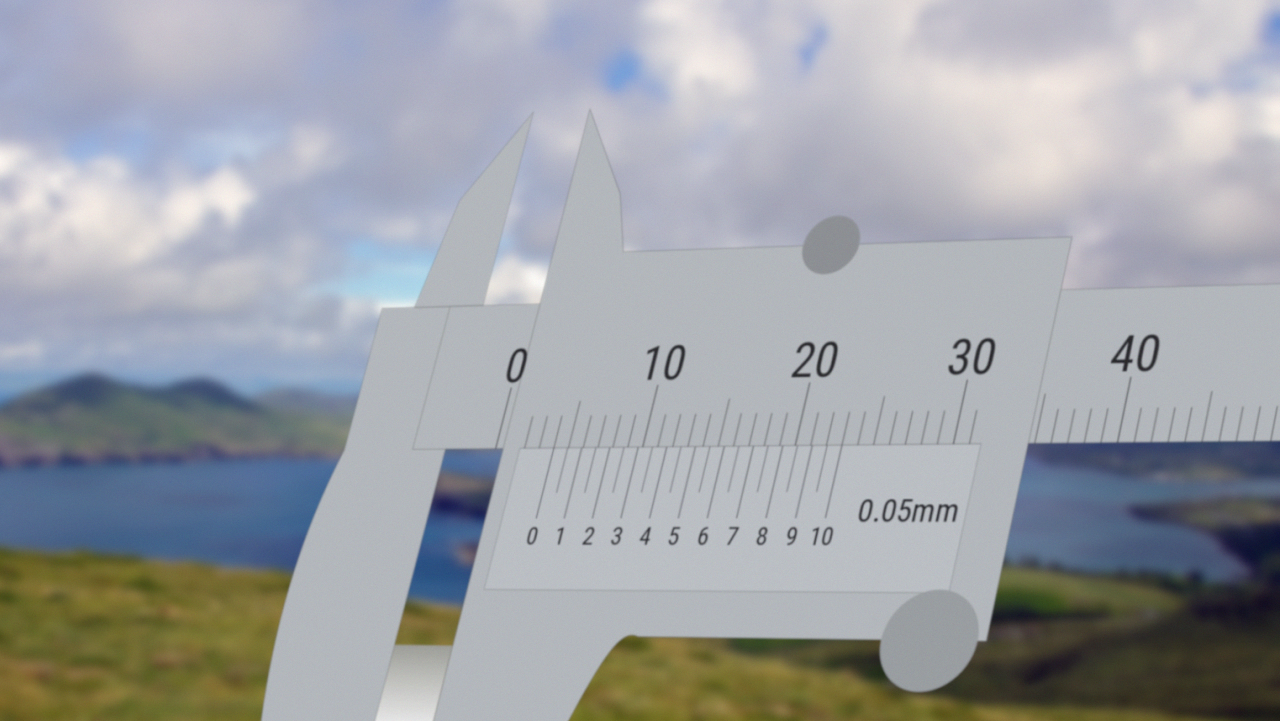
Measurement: 4.0 mm
